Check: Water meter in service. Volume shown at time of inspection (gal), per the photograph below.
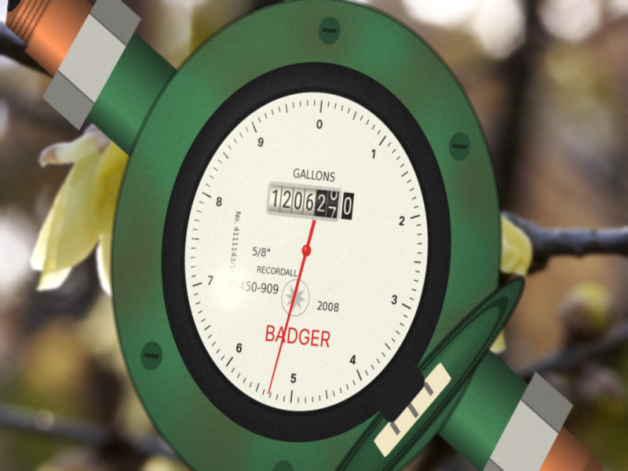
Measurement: 1206265.3 gal
